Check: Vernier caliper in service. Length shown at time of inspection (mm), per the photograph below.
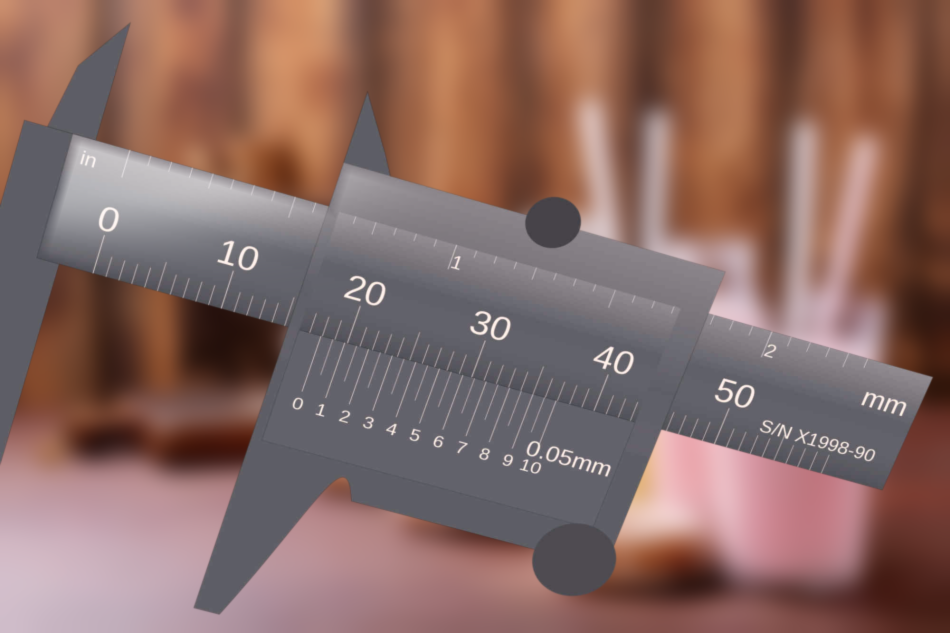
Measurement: 17.9 mm
